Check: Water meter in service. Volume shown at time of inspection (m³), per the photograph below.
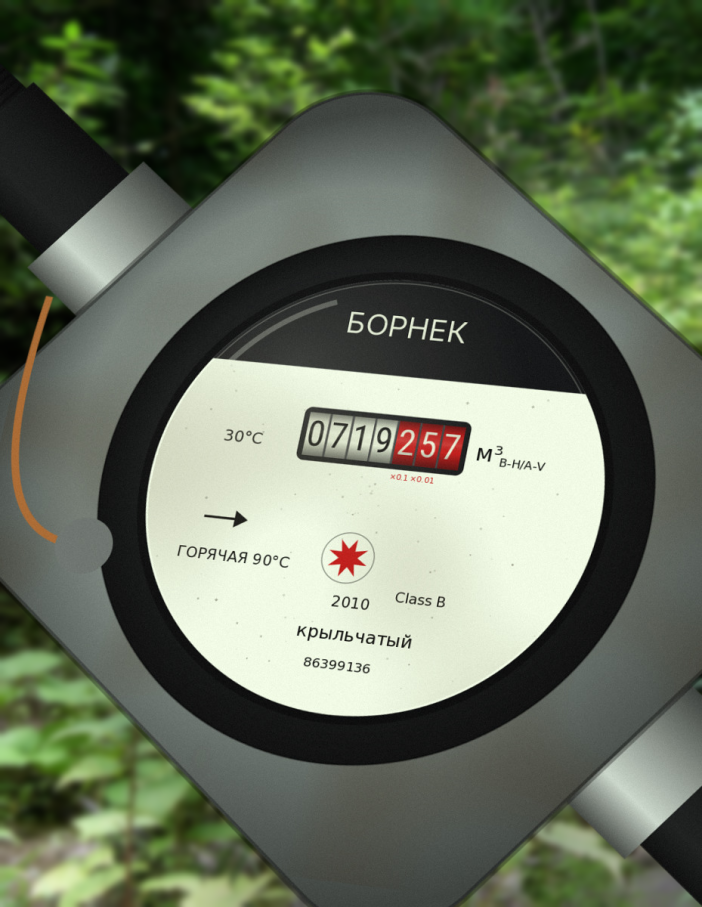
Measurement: 719.257 m³
